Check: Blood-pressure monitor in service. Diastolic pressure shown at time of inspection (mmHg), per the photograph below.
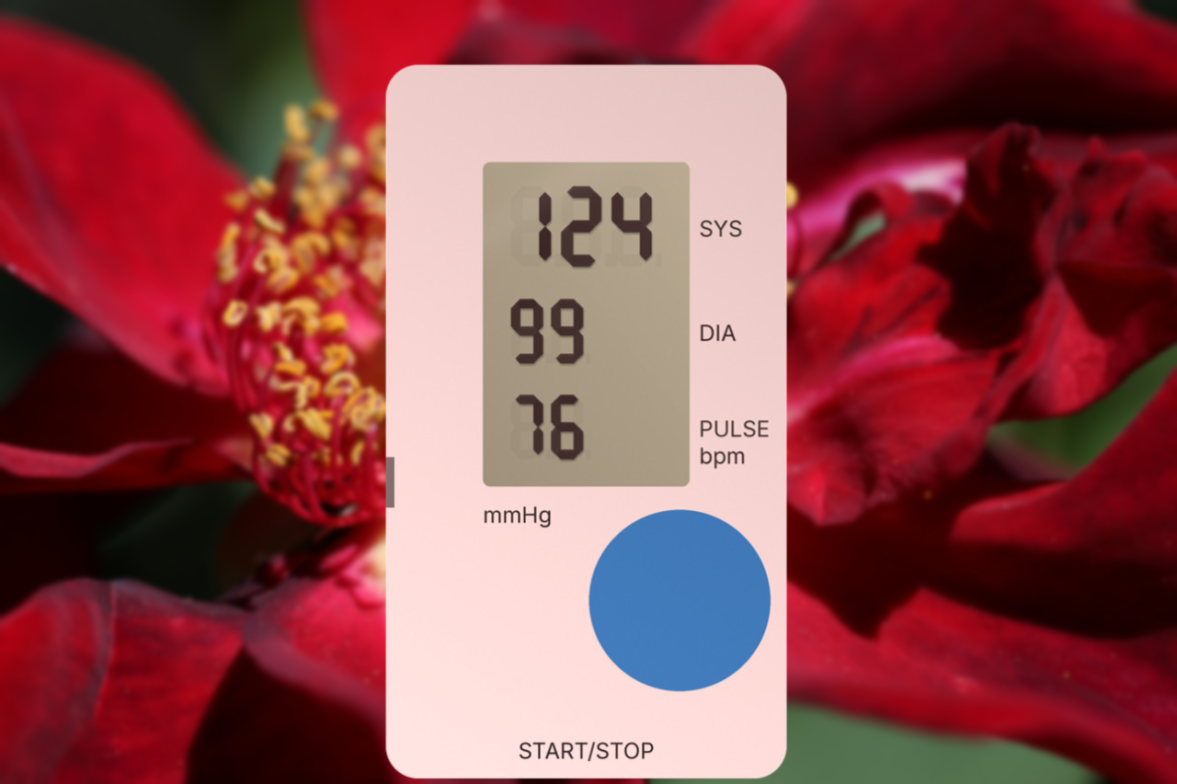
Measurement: 99 mmHg
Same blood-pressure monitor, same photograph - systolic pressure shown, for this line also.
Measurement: 124 mmHg
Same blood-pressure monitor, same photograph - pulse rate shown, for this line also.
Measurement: 76 bpm
